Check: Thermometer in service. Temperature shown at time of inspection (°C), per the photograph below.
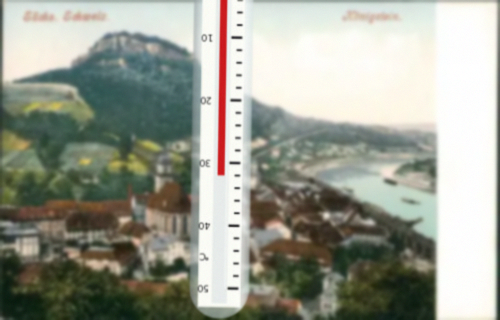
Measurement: 32 °C
